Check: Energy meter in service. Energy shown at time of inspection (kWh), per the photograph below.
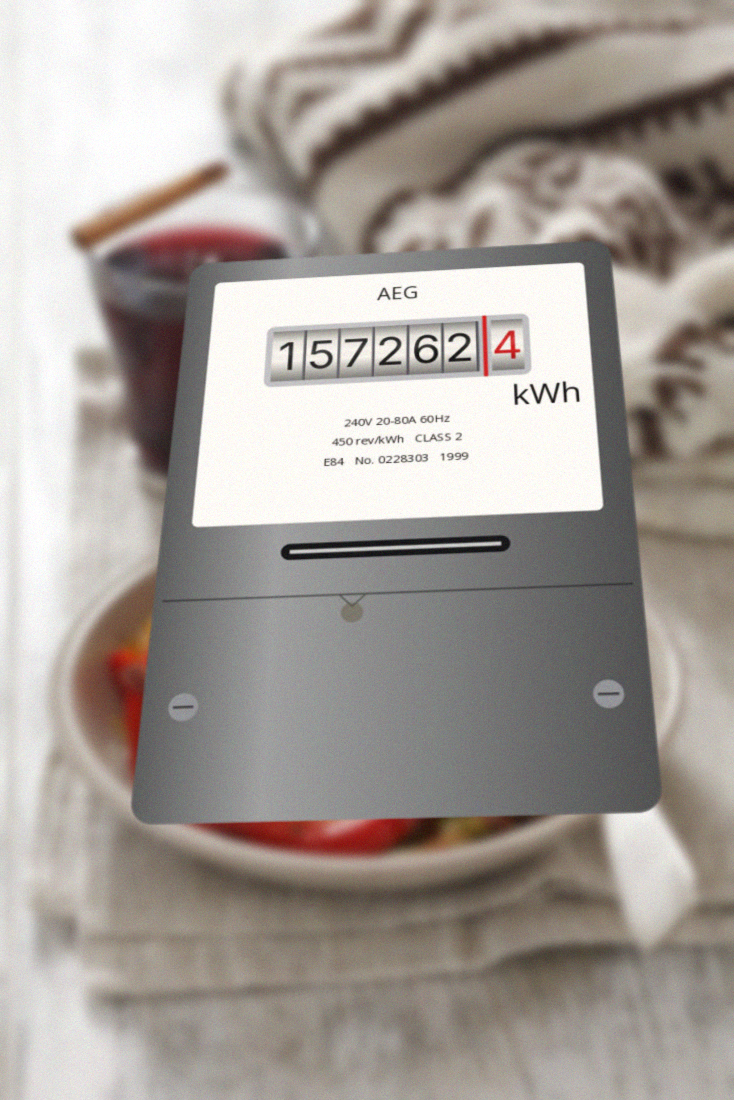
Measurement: 157262.4 kWh
